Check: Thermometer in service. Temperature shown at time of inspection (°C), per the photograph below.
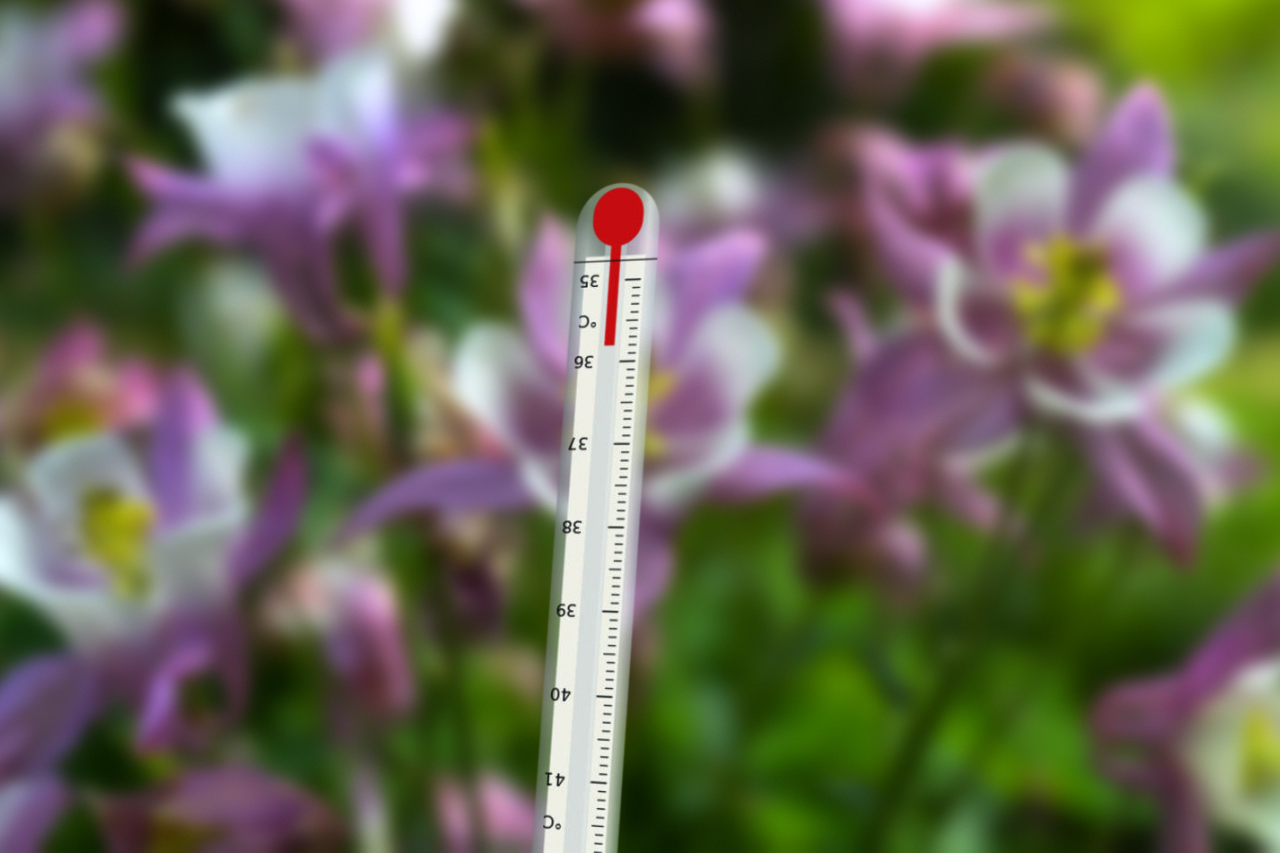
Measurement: 35.8 °C
